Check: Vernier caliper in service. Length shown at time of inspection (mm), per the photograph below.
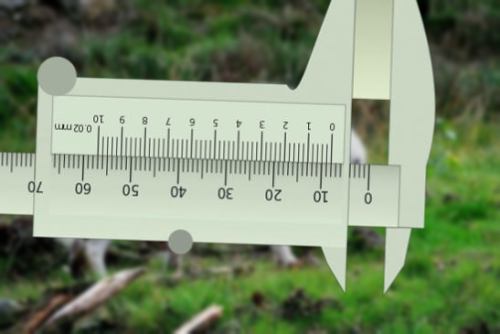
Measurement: 8.0 mm
